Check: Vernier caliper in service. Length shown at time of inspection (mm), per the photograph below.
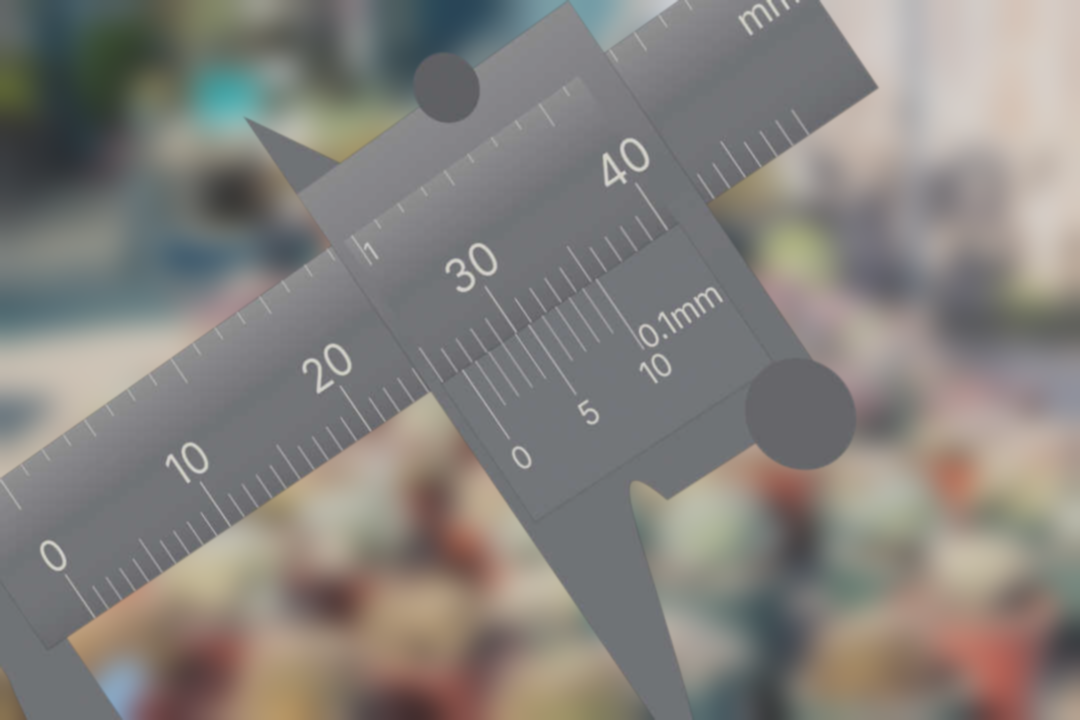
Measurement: 26.3 mm
